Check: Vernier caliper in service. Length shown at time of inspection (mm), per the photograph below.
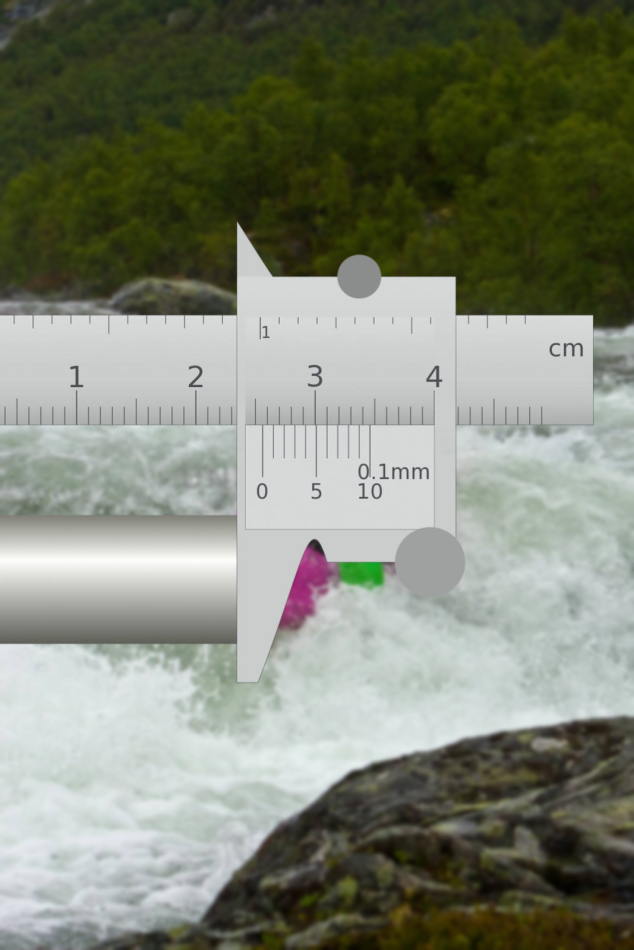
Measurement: 25.6 mm
